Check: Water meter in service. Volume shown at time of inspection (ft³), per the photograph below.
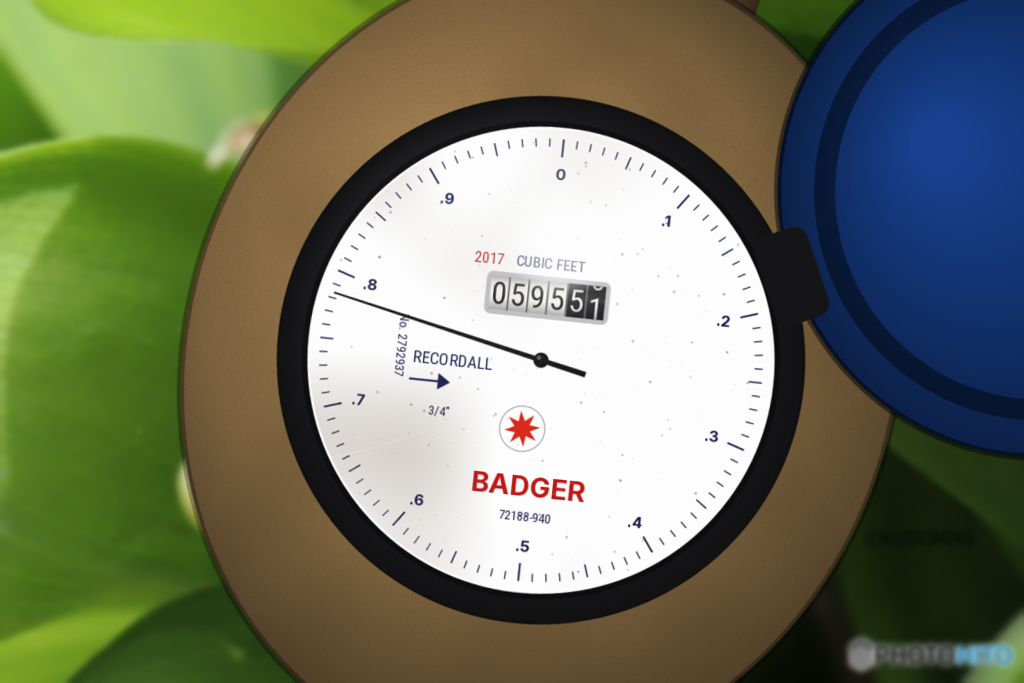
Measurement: 59550.78 ft³
